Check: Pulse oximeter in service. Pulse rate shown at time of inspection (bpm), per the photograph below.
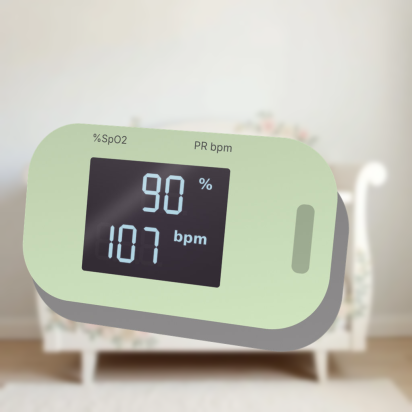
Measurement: 107 bpm
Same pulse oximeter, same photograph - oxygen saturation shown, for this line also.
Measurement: 90 %
